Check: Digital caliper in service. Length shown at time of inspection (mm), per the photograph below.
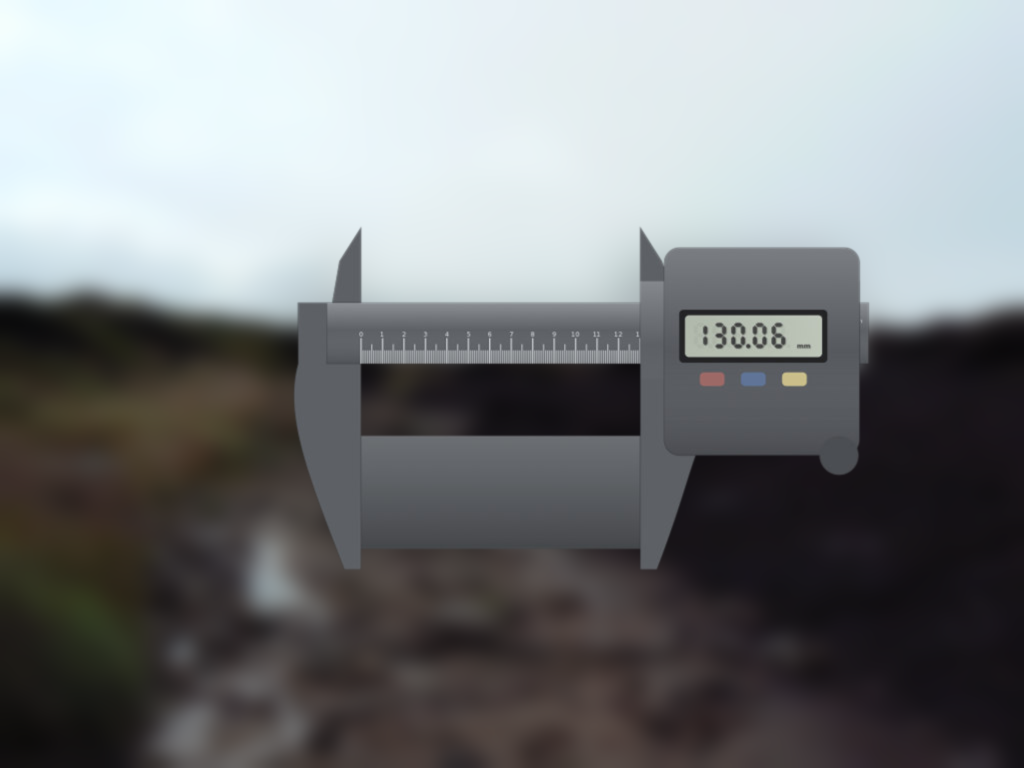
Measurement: 130.06 mm
